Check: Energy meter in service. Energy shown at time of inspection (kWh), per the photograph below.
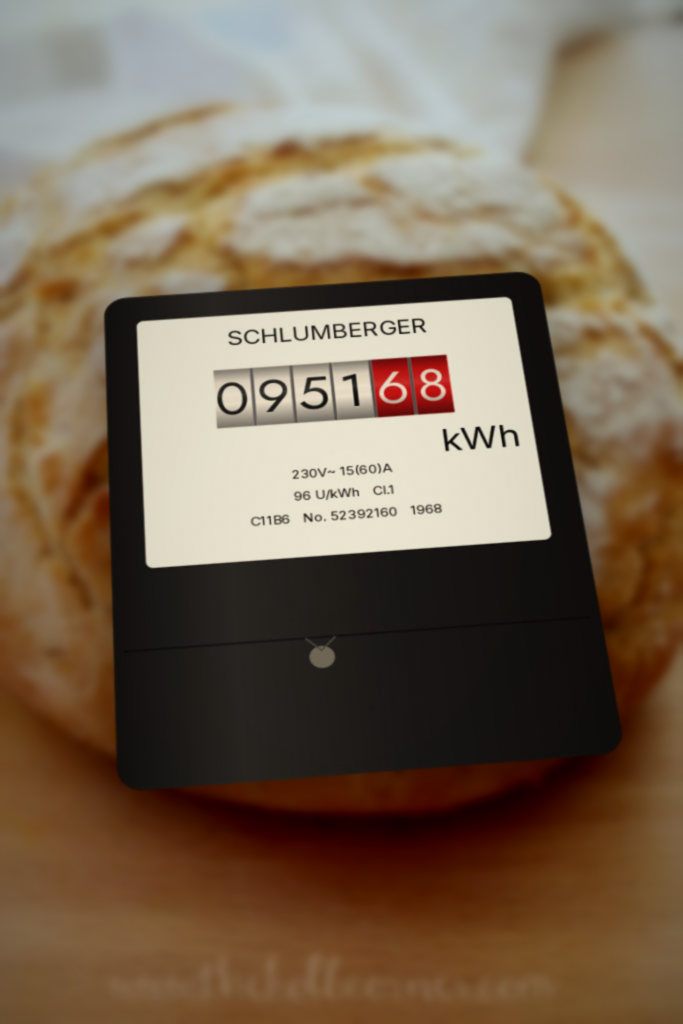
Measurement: 951.68 kWh
